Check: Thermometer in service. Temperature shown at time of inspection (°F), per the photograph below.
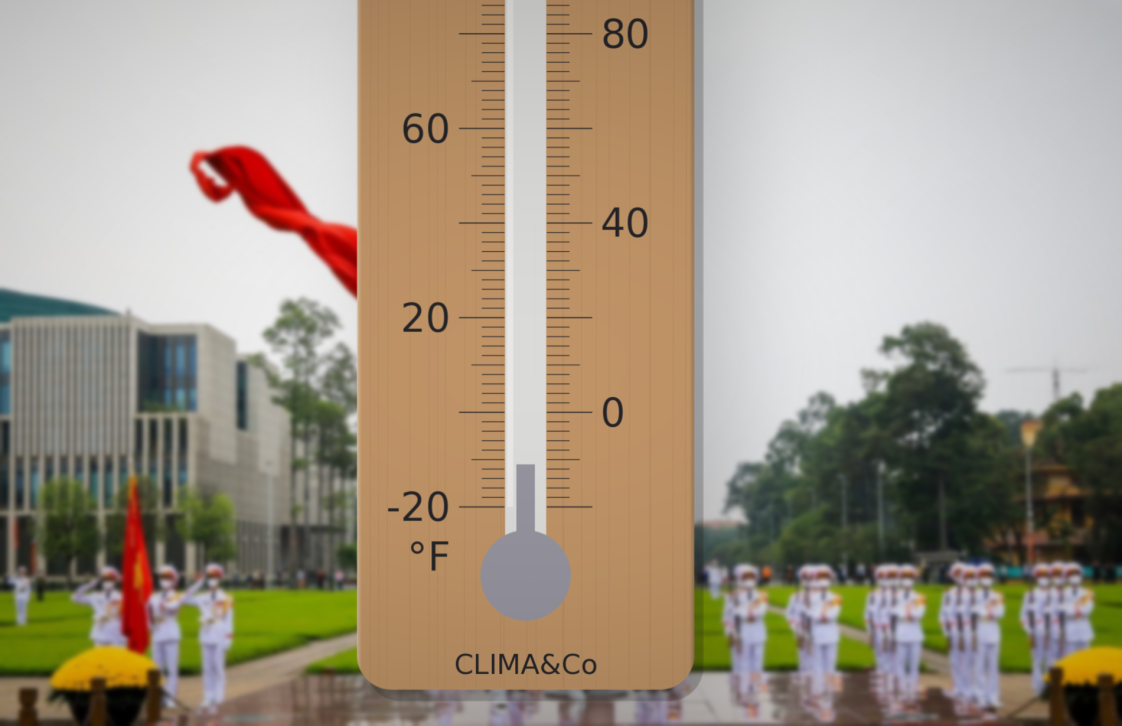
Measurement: -11 °F
